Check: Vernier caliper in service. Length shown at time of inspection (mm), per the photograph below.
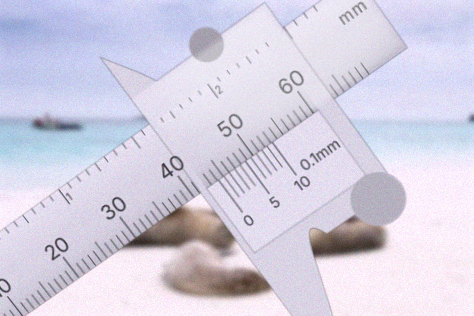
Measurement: 44.2 mm
